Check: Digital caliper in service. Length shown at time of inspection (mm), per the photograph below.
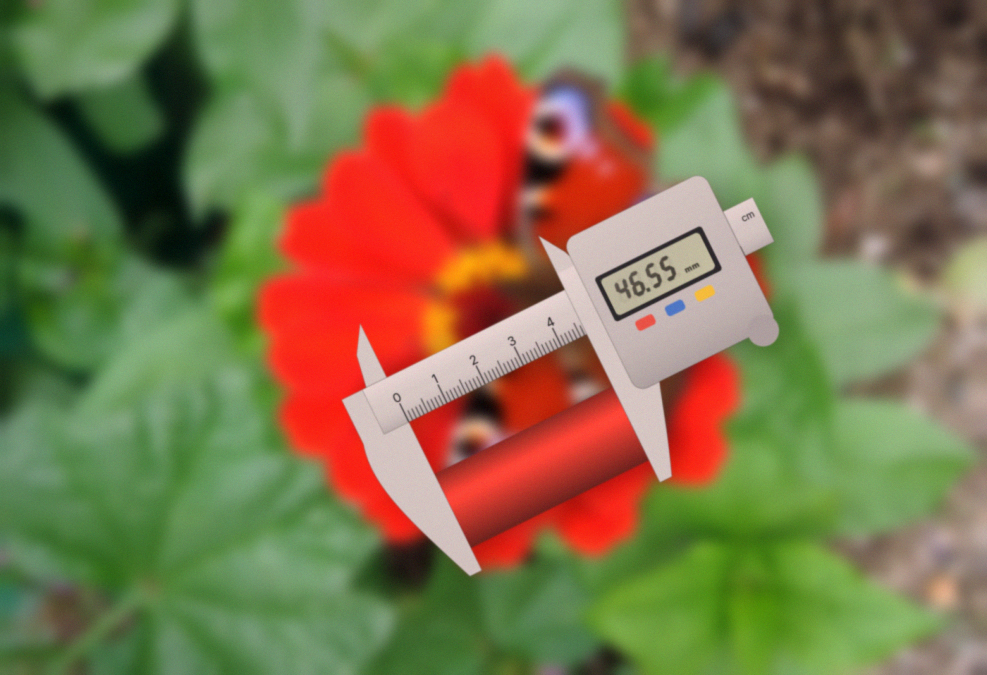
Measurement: 46.55 mm
